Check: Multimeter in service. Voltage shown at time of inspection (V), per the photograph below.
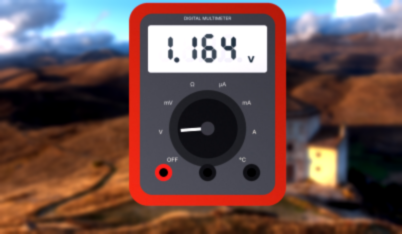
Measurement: 1.164 V
